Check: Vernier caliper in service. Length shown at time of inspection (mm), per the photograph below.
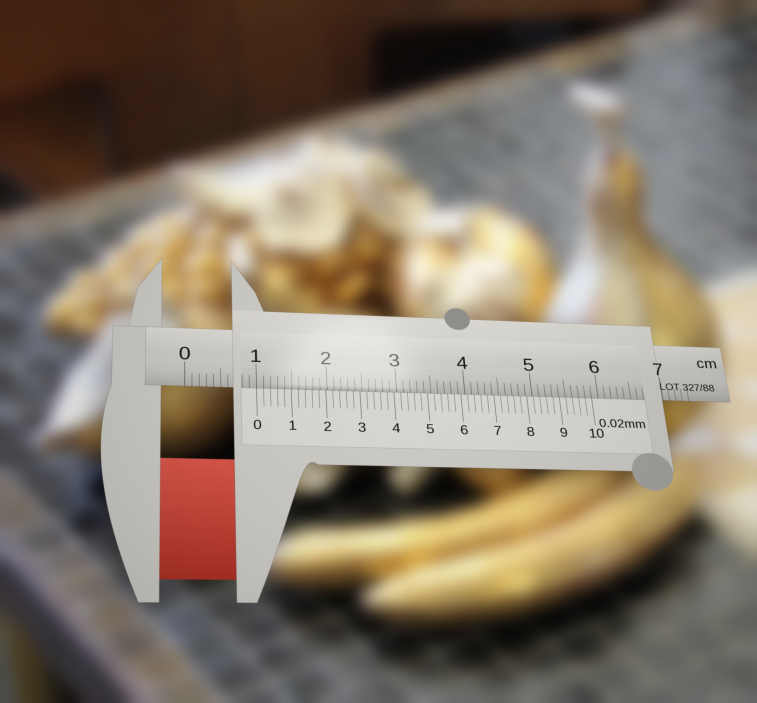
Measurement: 10.0 mm
